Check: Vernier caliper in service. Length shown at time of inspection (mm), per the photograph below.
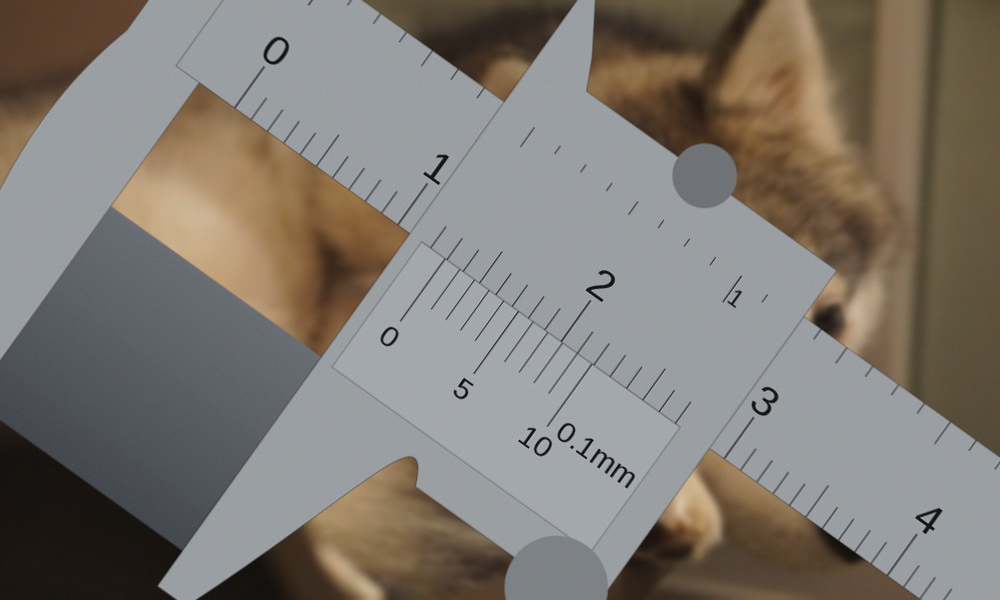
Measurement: 12.9 mm
